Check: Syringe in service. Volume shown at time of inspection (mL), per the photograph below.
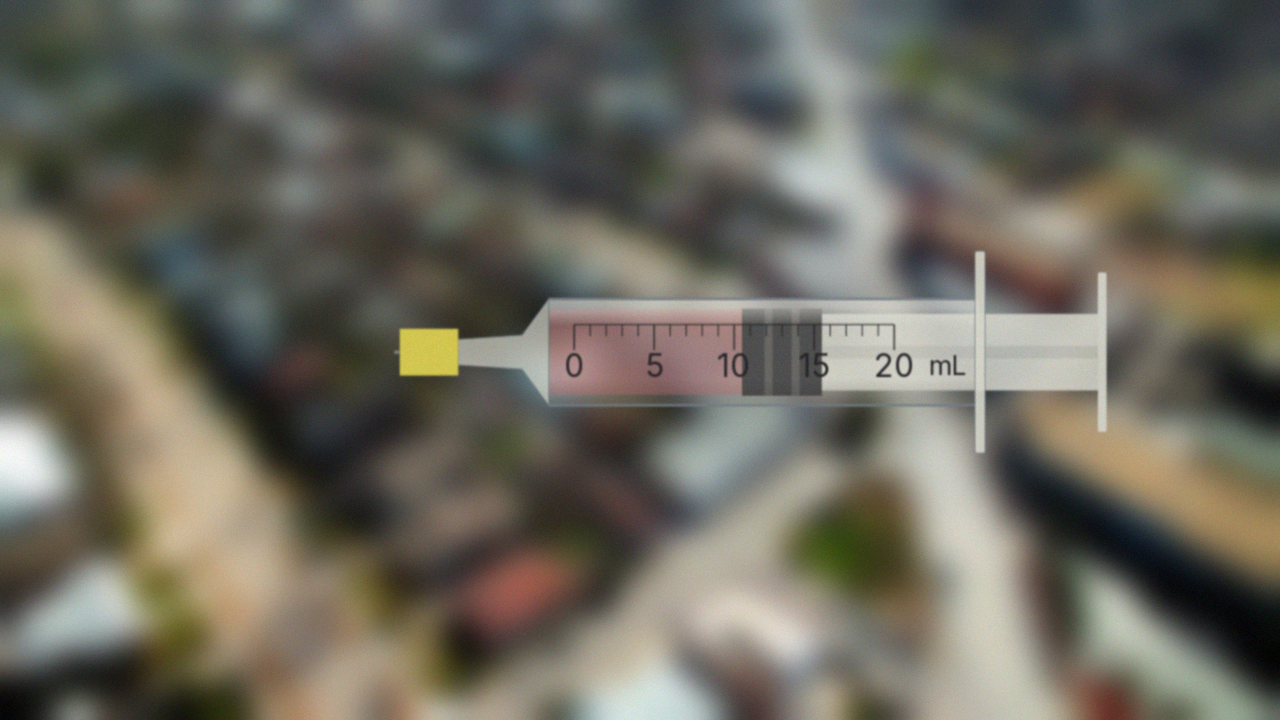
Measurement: 10.5 mL
